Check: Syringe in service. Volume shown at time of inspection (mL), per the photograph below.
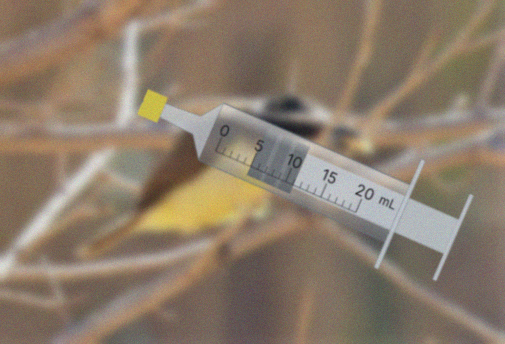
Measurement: 5 mL
